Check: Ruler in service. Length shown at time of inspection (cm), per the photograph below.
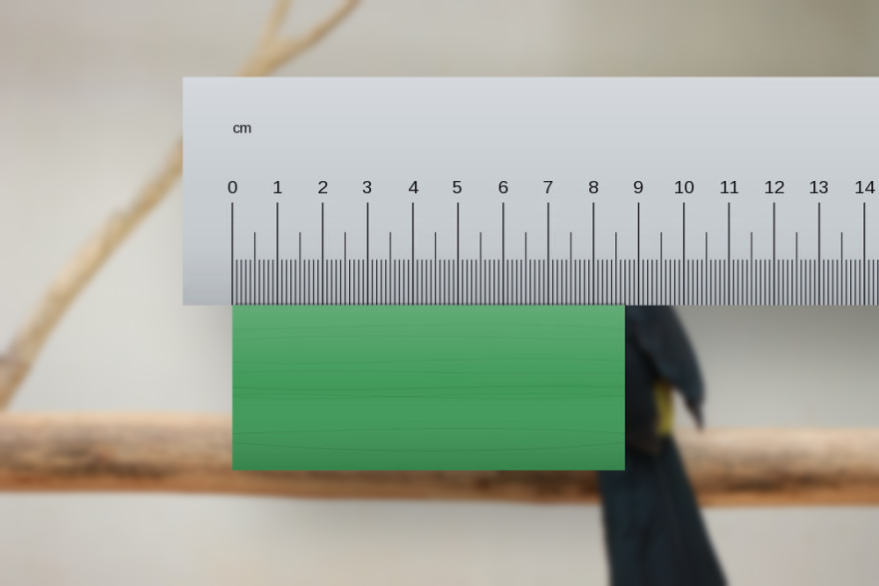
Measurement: 8.7 cm
